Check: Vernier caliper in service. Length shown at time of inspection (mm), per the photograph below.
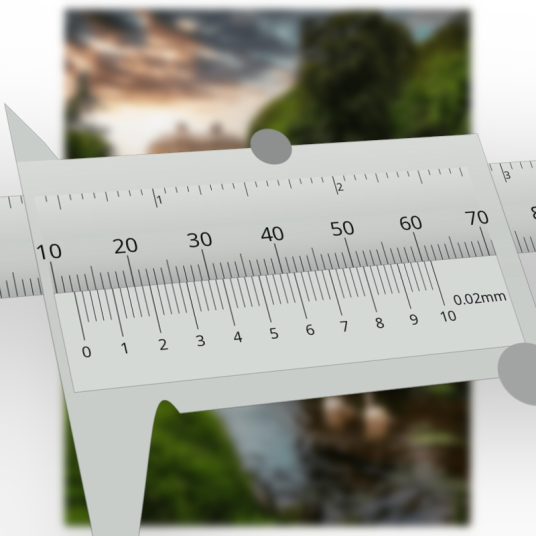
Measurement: 12.2 mm
